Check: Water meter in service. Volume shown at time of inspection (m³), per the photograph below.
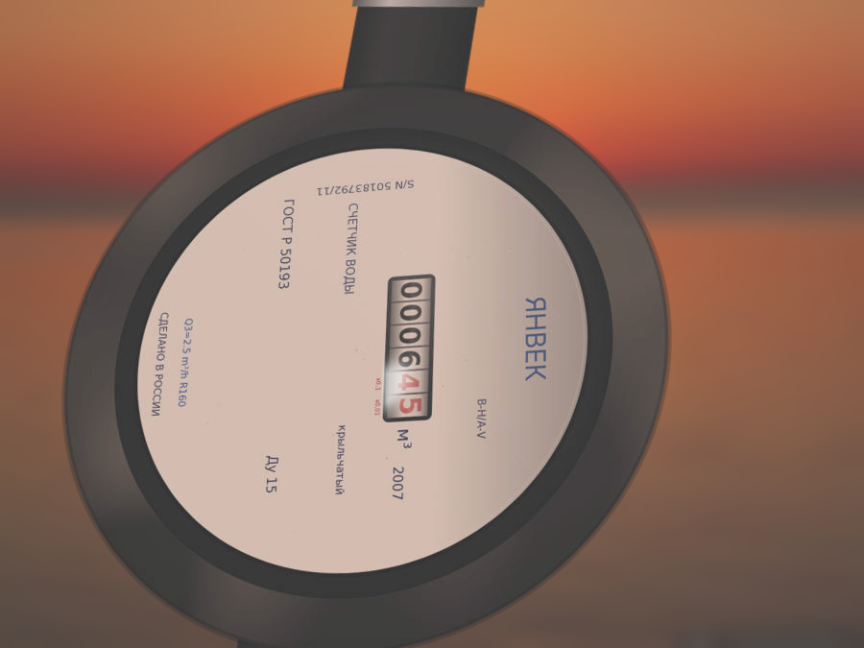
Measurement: 6.45 m³
